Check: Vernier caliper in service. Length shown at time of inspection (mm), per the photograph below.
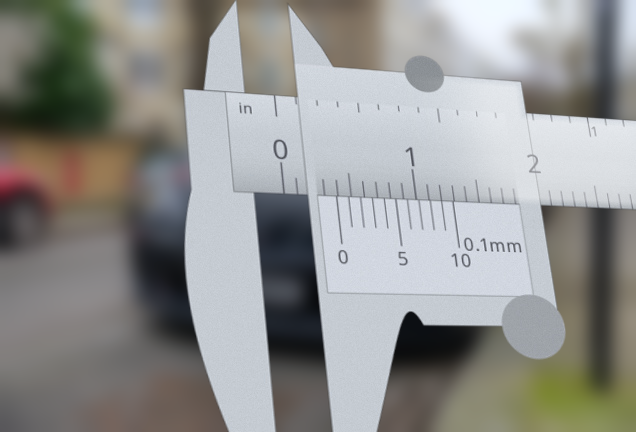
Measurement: 3.9 mm
